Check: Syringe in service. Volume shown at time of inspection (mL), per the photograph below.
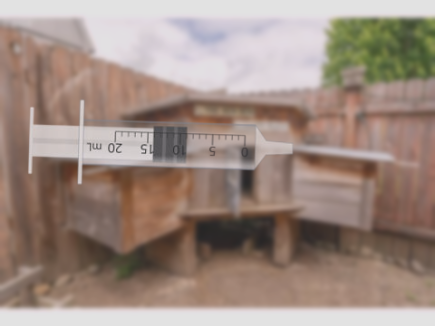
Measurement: 9 mL
